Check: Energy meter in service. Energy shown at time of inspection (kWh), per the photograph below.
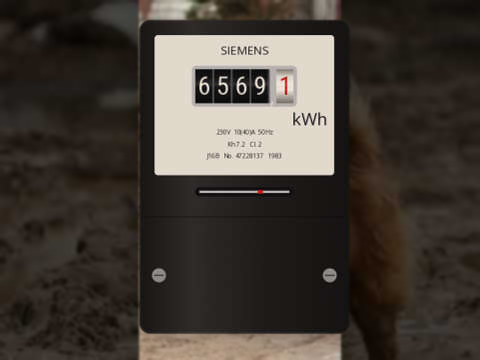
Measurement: 6569.1 kWh
